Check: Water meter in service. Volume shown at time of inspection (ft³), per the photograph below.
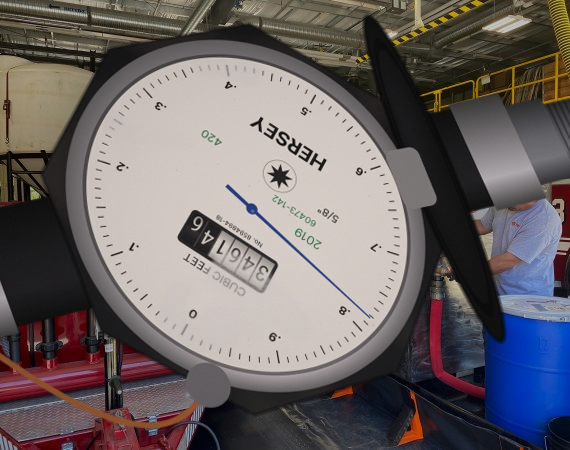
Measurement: 346145.78 ft³
